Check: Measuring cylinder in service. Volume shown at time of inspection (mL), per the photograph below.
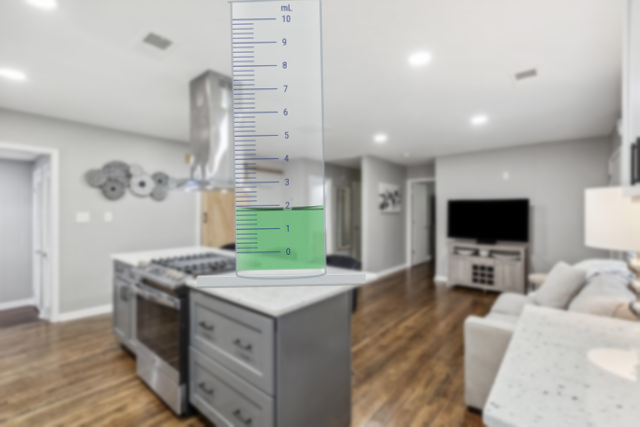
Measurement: 1.8 mL
